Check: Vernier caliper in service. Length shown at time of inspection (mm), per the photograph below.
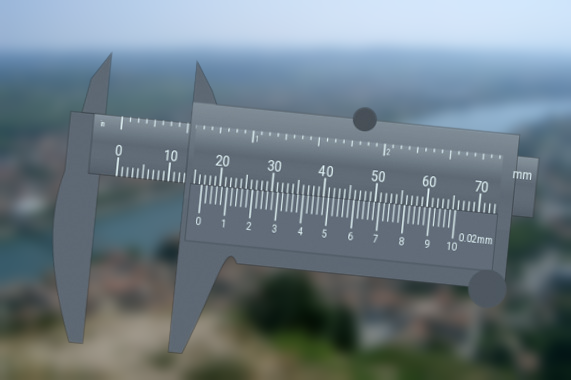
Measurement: 16.5 mm
